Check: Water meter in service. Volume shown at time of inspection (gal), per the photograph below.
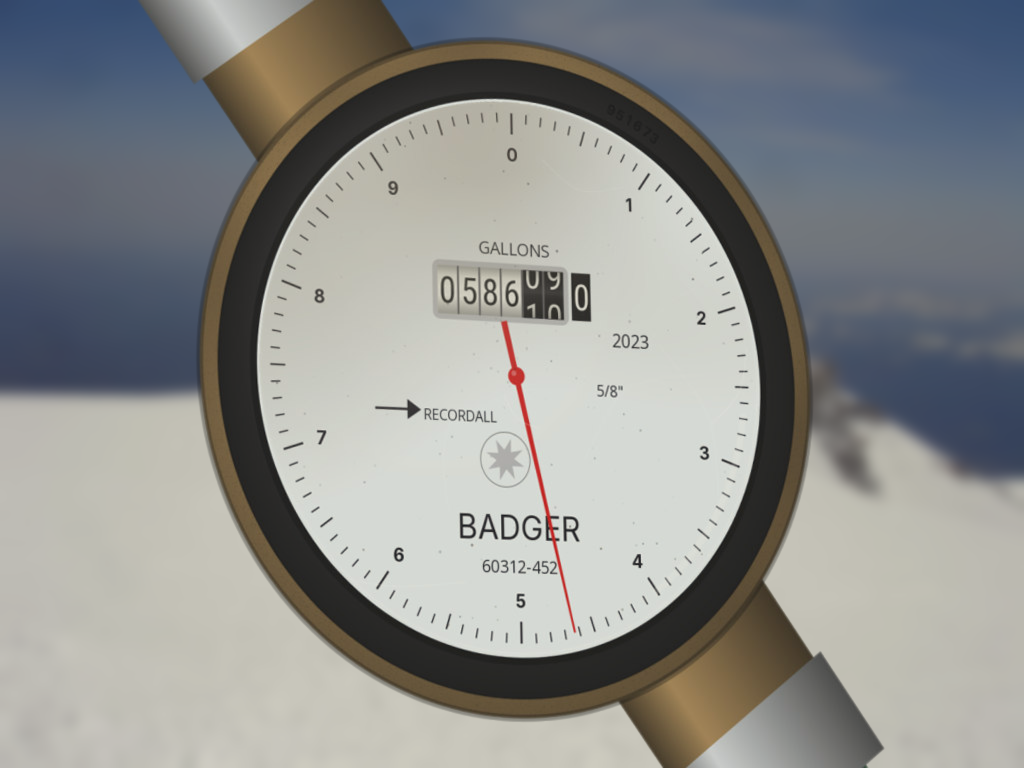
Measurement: 586094.6 gal
